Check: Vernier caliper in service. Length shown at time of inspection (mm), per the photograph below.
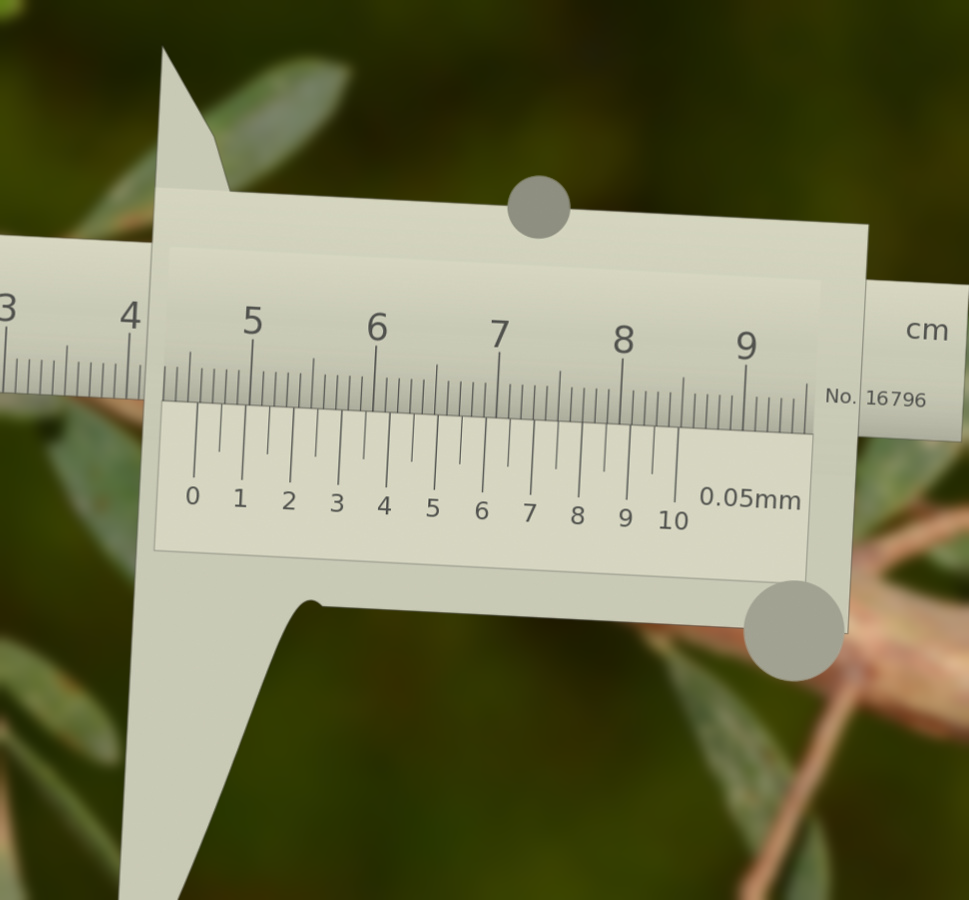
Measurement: 45.8 mm
